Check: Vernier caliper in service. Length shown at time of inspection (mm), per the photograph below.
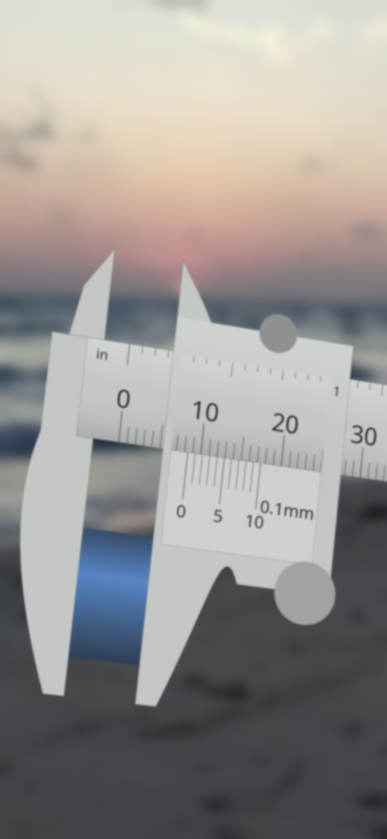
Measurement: 8.4 mm
